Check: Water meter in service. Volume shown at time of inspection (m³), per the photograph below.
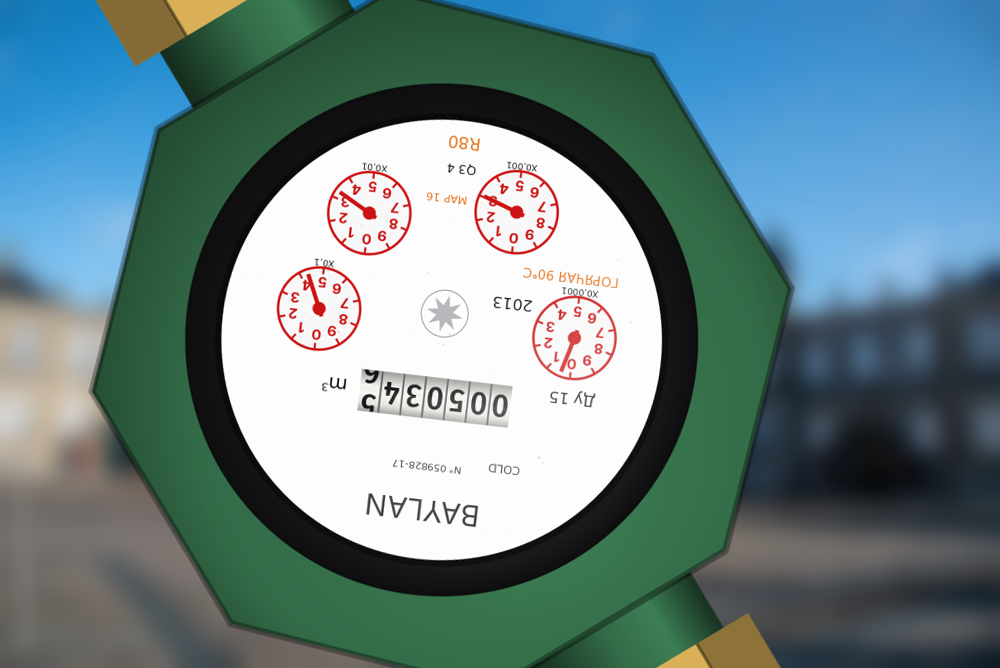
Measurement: 50345.4330 m³
